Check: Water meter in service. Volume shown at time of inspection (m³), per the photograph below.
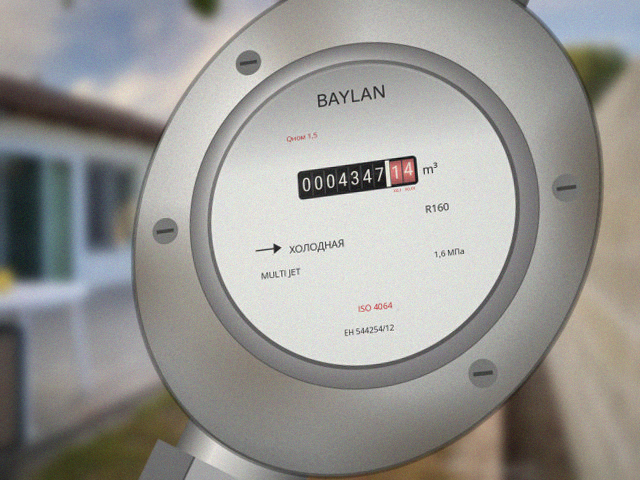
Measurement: 4347.14 m³
